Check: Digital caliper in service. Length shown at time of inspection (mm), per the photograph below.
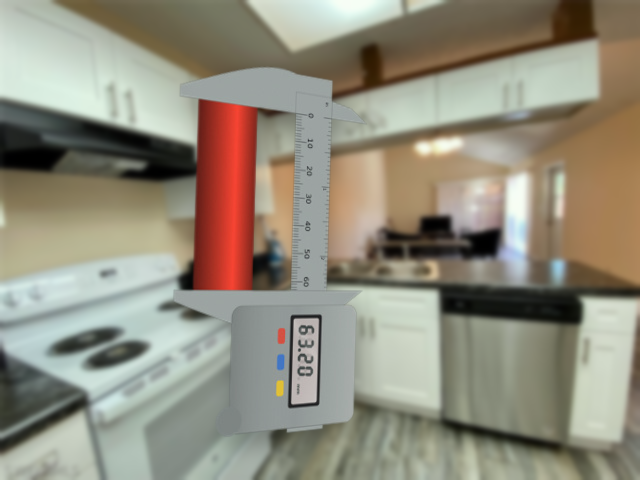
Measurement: 63.20 mm
